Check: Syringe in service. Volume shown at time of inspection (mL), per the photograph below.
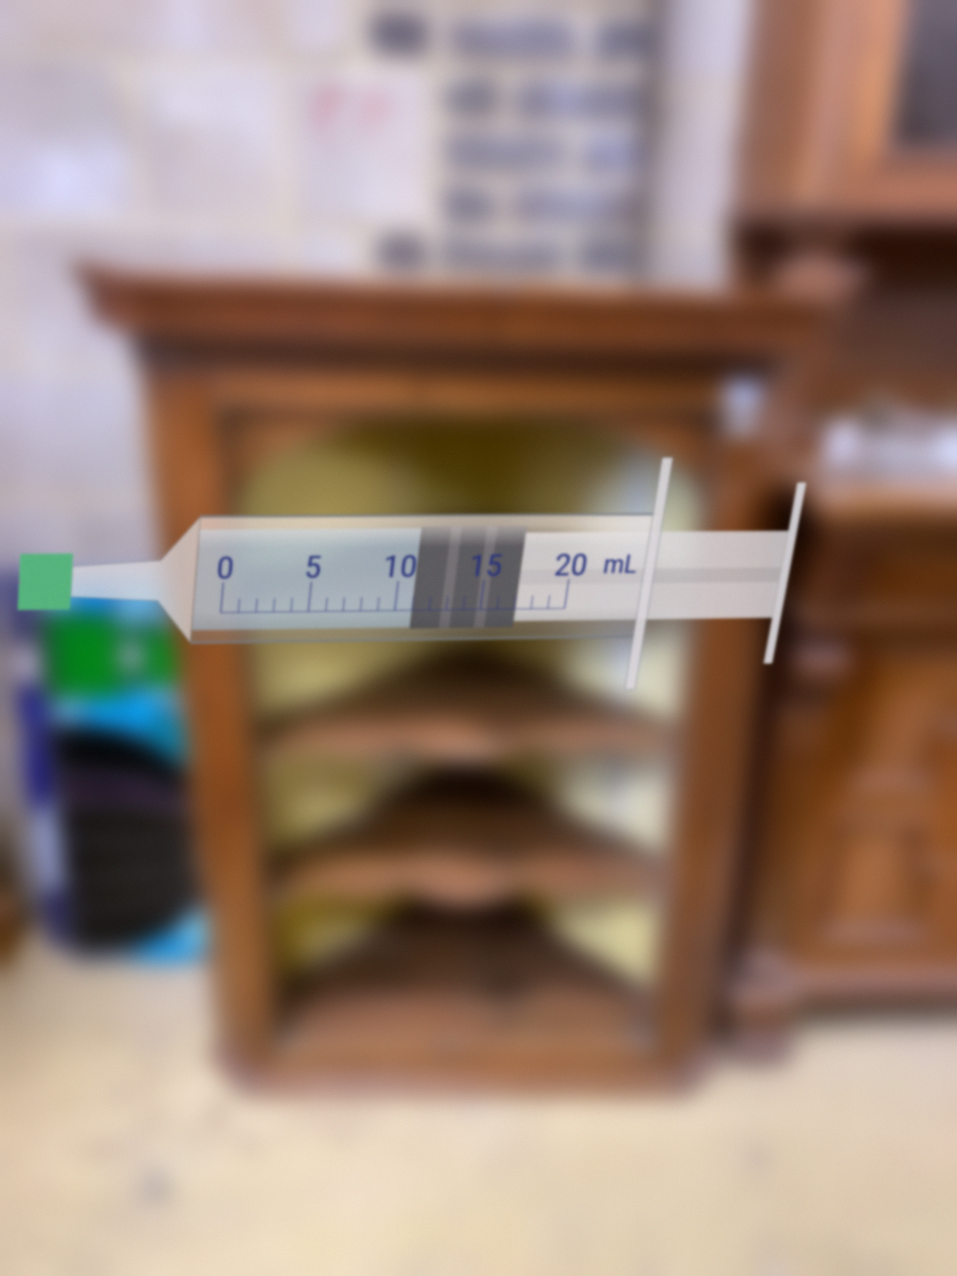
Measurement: 11 mL
